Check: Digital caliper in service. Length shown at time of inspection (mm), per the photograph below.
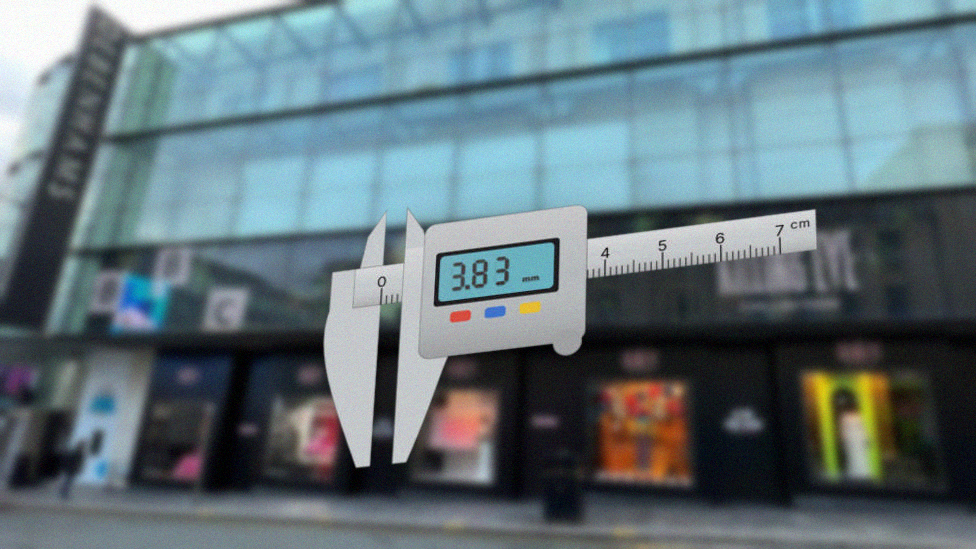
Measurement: 3.83 mm
